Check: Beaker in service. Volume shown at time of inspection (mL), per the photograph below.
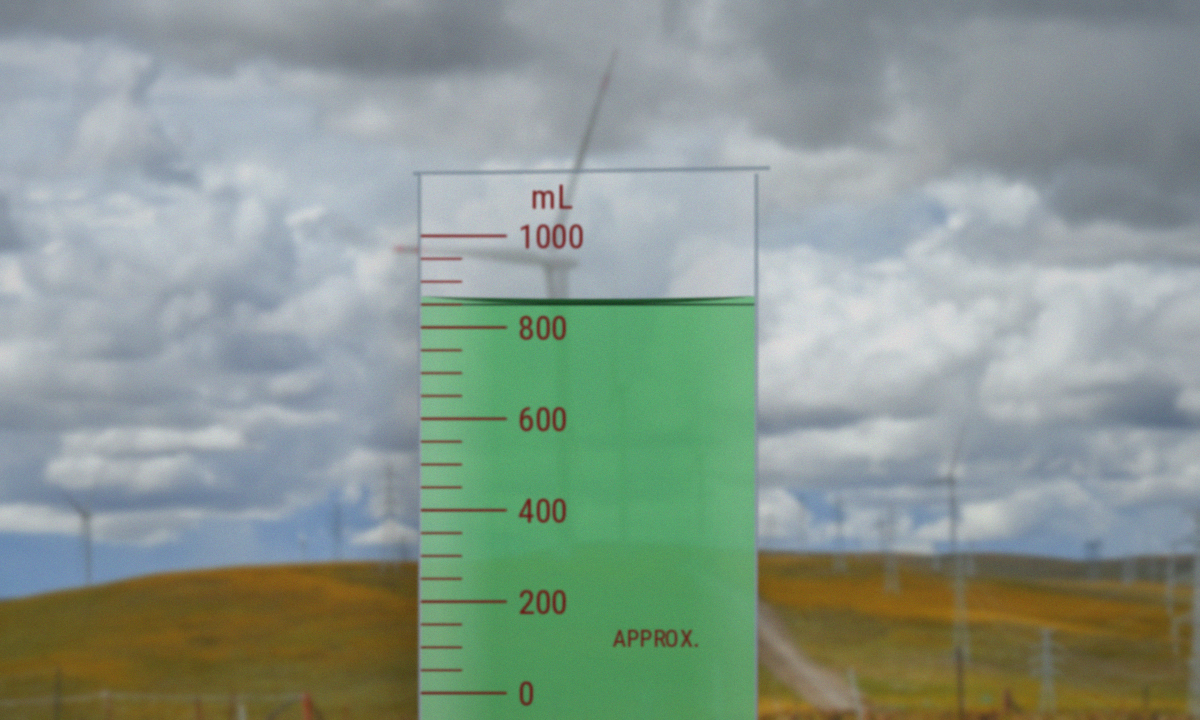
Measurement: 850 mL
